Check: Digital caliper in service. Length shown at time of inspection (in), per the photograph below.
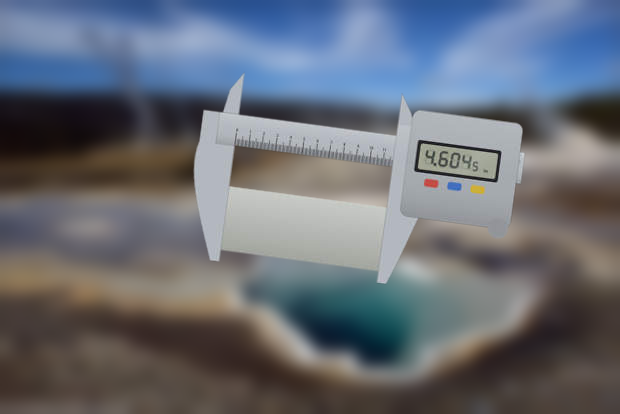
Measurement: 4.6045 in
